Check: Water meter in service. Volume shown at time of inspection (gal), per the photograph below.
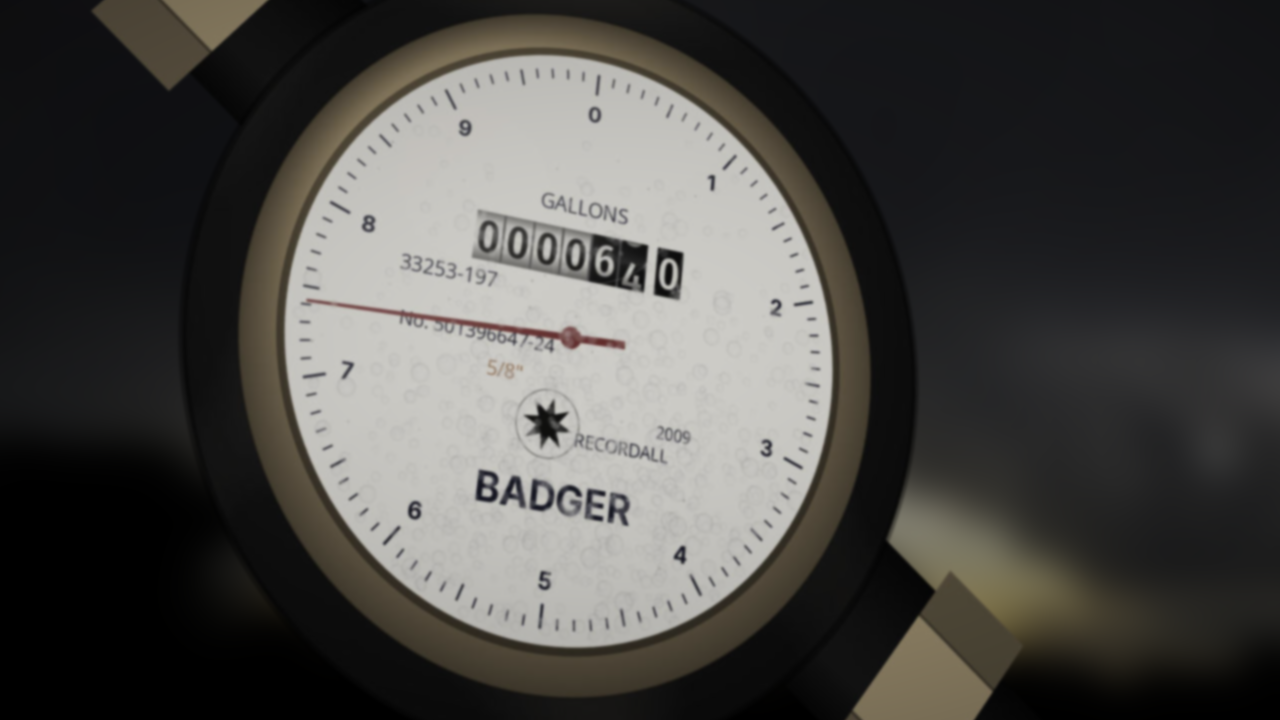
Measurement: 637.4 gal
